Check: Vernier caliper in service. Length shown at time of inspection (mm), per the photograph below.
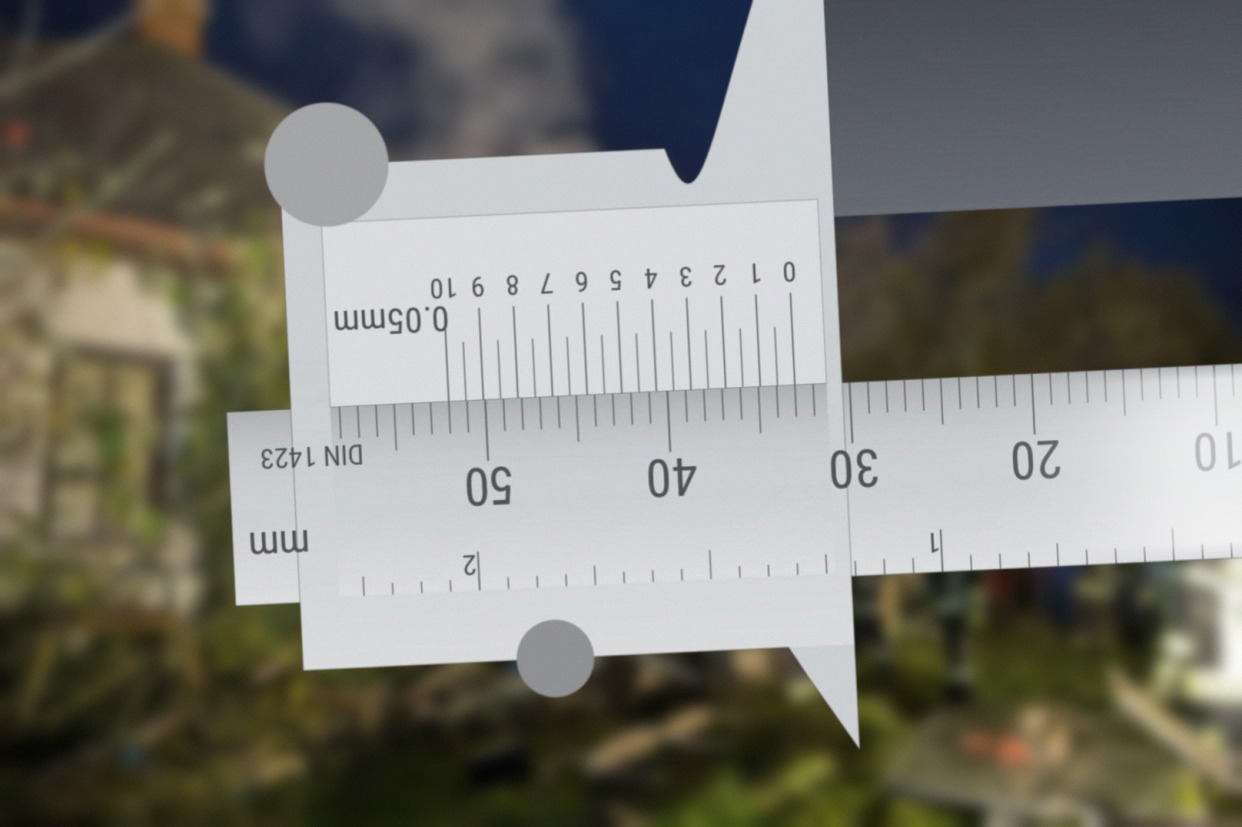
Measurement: 33.0 mm
